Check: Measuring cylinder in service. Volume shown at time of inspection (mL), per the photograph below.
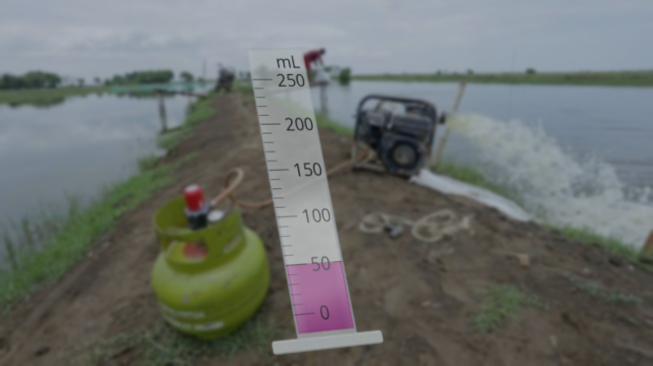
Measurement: 50 mL
